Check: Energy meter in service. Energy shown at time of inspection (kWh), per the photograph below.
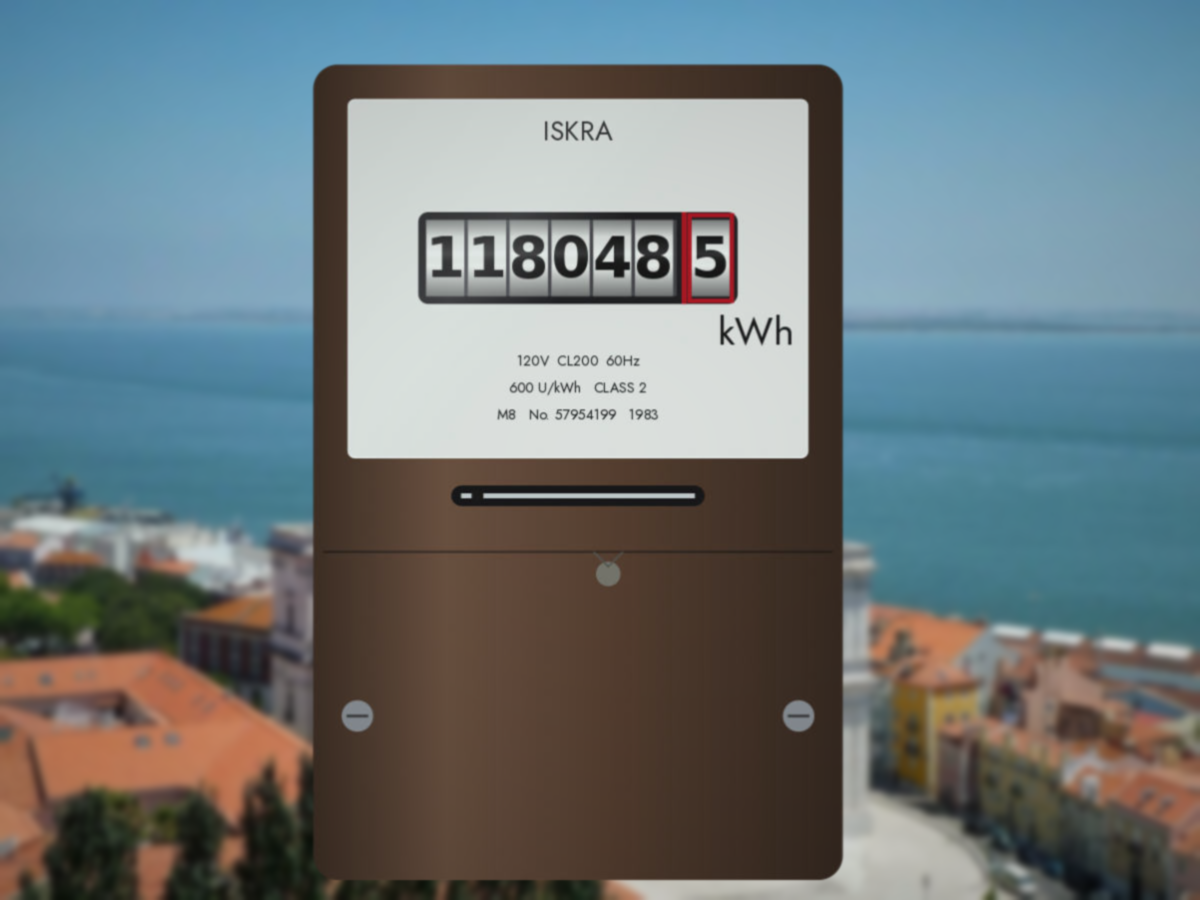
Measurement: 118048.5 kWh
